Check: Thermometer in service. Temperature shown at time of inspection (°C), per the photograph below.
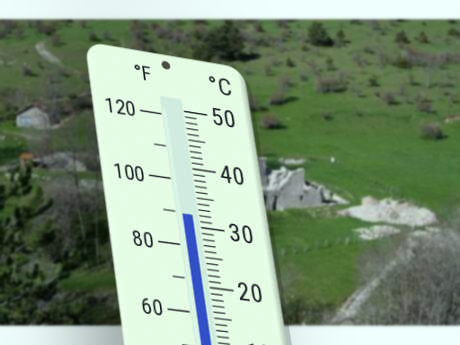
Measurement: 32 °C
